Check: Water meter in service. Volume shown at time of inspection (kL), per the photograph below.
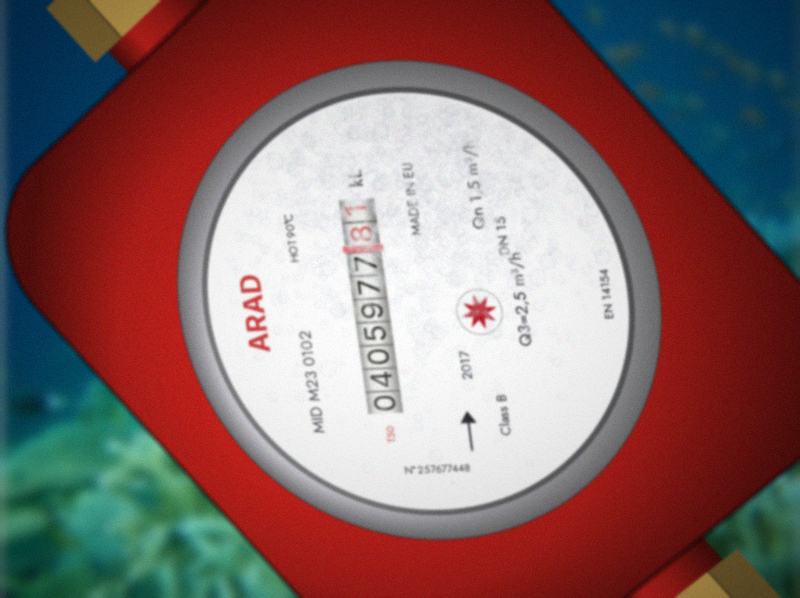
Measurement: 405977.81 kL
